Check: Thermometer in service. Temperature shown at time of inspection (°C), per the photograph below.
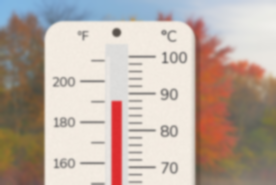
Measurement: 88 °C
